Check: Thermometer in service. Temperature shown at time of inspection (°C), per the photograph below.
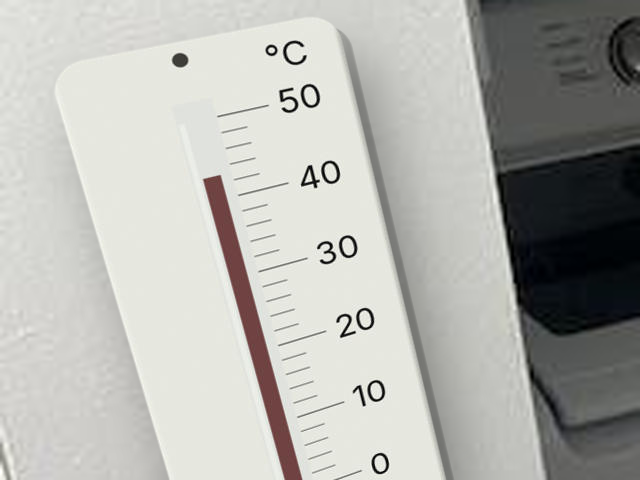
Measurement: 43 °C
